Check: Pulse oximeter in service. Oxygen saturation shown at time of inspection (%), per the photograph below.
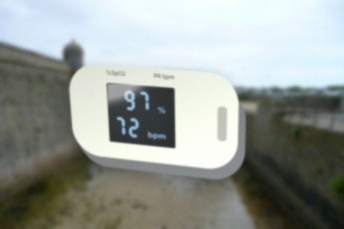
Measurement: 97 %
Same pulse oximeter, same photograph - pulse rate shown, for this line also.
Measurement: 72 bpm
